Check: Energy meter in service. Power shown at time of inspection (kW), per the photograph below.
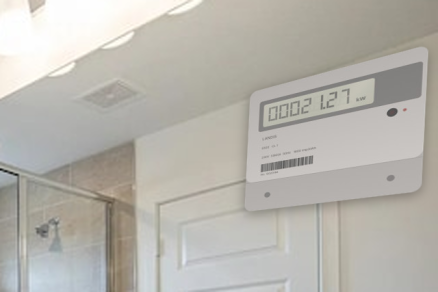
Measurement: 21.27 kW
